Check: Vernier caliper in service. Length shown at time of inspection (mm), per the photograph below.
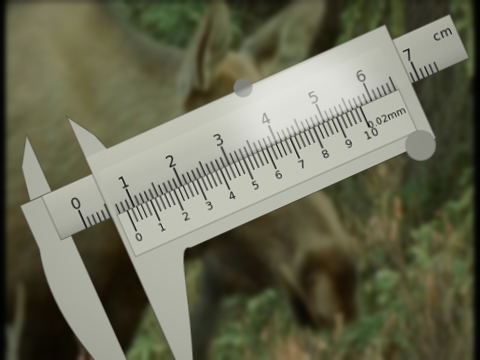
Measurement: 8.5 mm
